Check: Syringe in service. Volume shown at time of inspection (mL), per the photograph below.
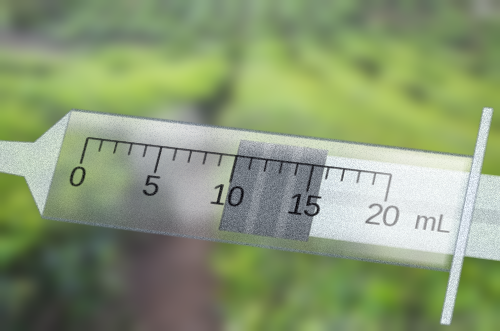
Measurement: 10 mL
